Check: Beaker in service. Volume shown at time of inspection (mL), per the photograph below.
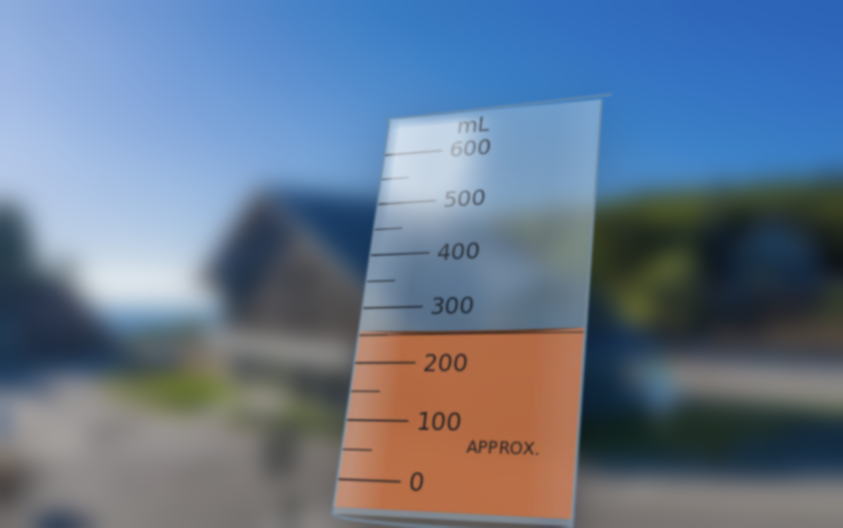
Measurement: 250 mL
